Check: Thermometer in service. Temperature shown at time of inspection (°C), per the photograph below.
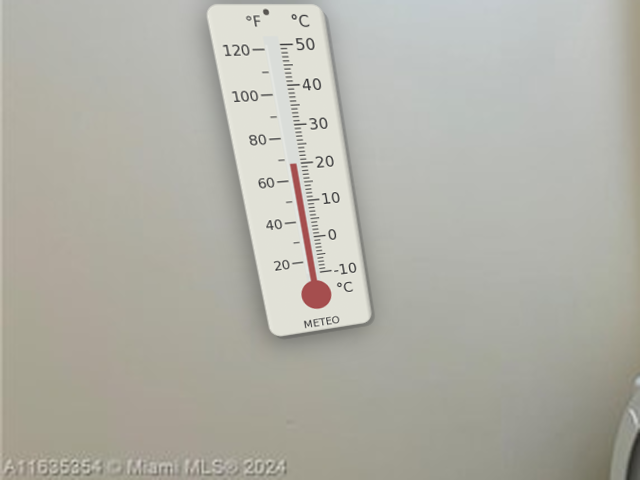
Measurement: 20 °C
